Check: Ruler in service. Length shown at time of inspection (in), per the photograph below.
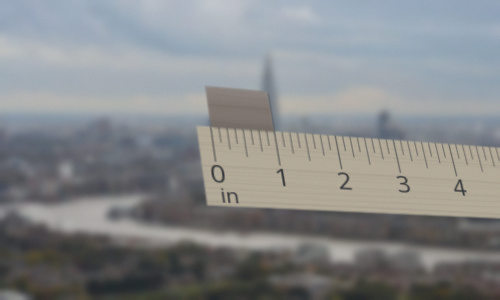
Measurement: 1 in
